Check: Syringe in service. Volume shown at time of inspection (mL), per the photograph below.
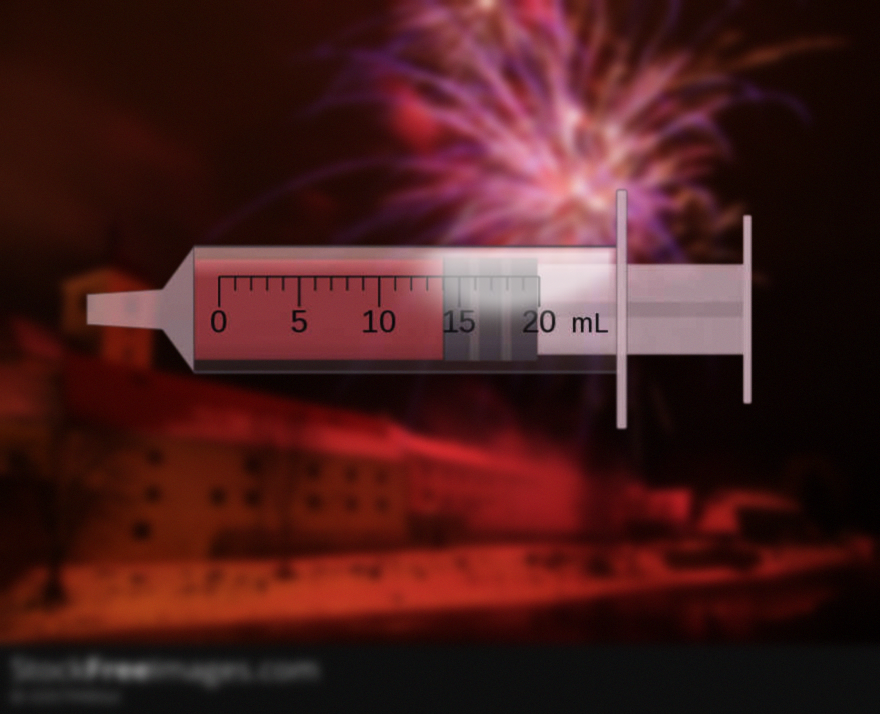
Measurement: 14 mL
